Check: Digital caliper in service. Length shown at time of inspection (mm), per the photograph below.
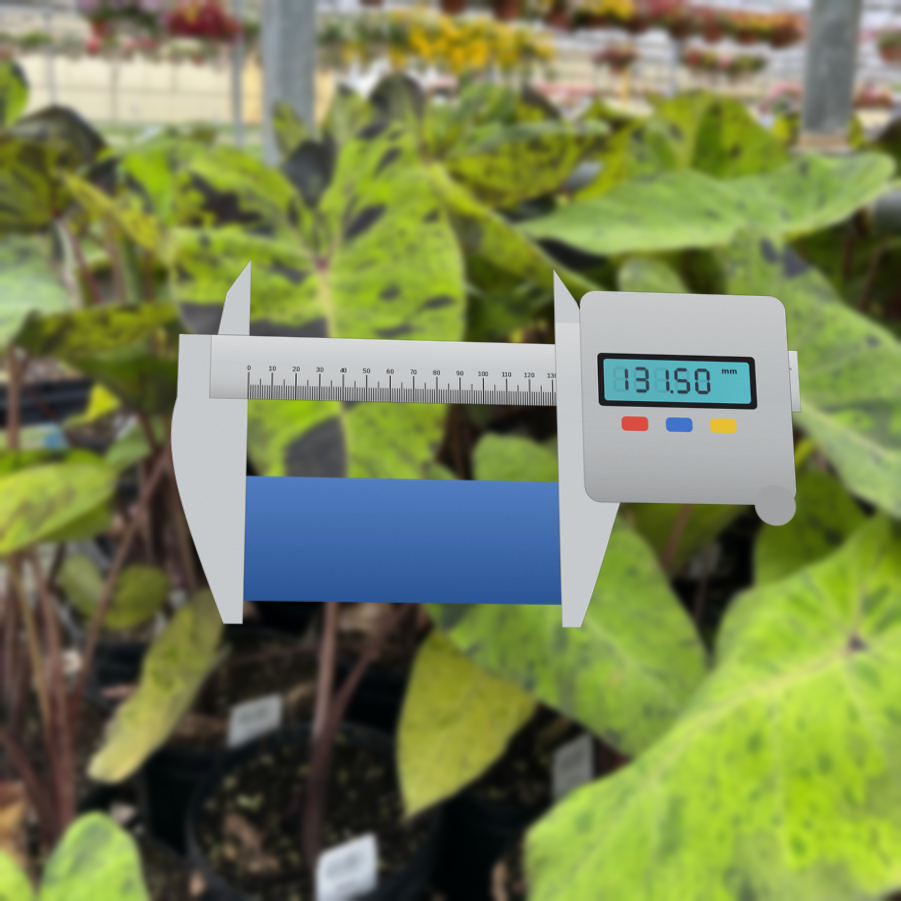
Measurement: 131.50 mm
